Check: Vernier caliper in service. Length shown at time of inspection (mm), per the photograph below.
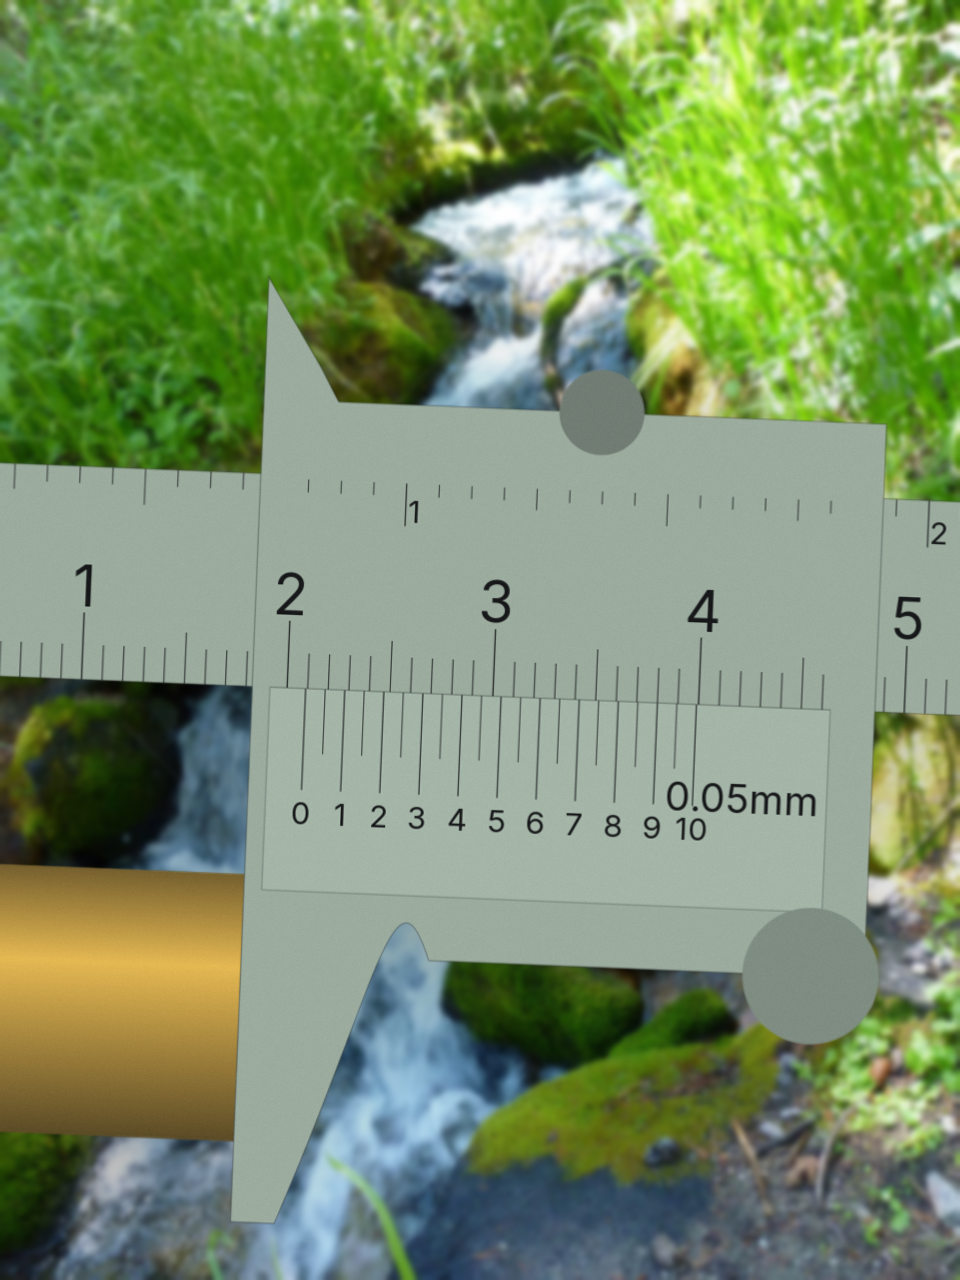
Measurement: 20.9 mm
